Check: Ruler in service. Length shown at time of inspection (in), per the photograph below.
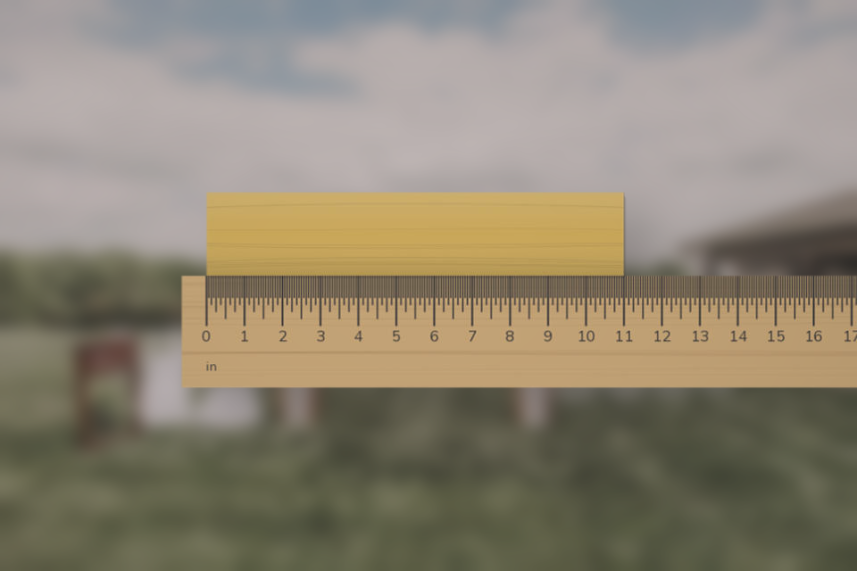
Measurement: 11 in
